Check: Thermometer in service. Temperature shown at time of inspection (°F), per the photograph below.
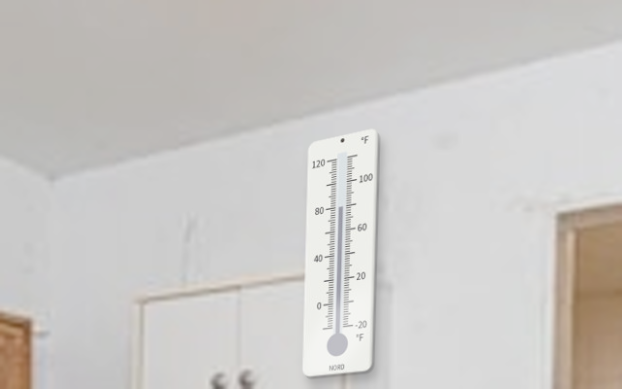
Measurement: 80 °F
